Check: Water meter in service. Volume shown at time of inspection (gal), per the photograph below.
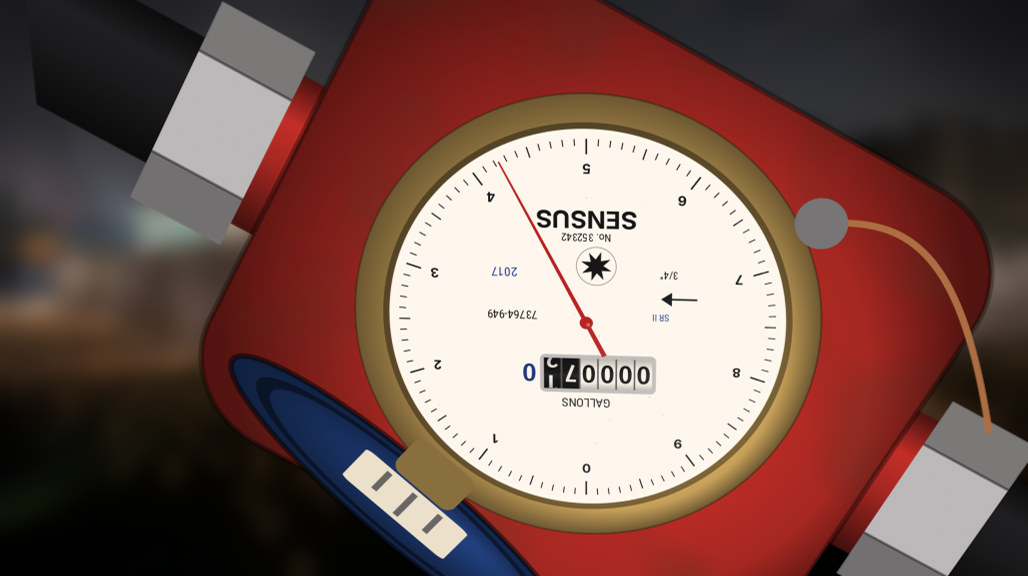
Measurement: 714.2 gal
